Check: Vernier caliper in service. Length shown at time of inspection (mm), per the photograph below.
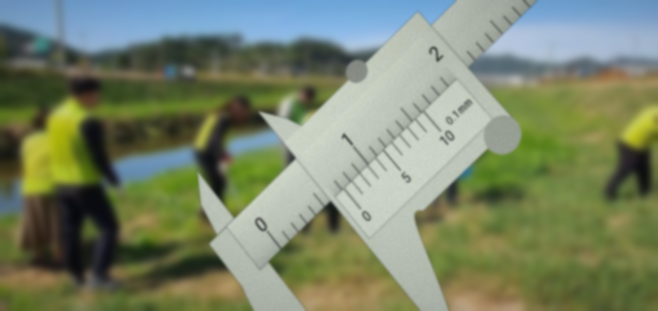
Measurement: 7.2 mm
